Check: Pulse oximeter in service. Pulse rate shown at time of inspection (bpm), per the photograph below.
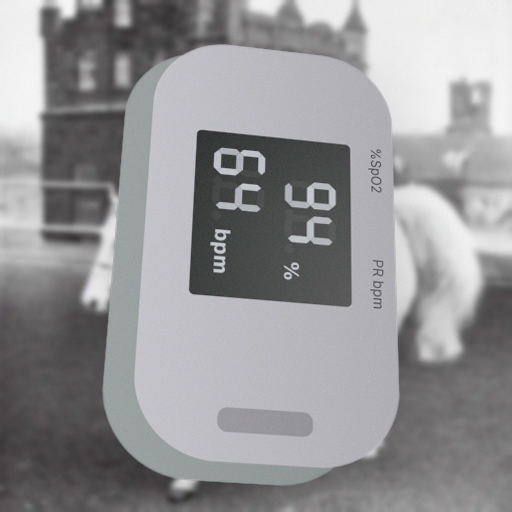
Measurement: 64 bpm
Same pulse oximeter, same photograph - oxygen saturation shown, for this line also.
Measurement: 94 %
